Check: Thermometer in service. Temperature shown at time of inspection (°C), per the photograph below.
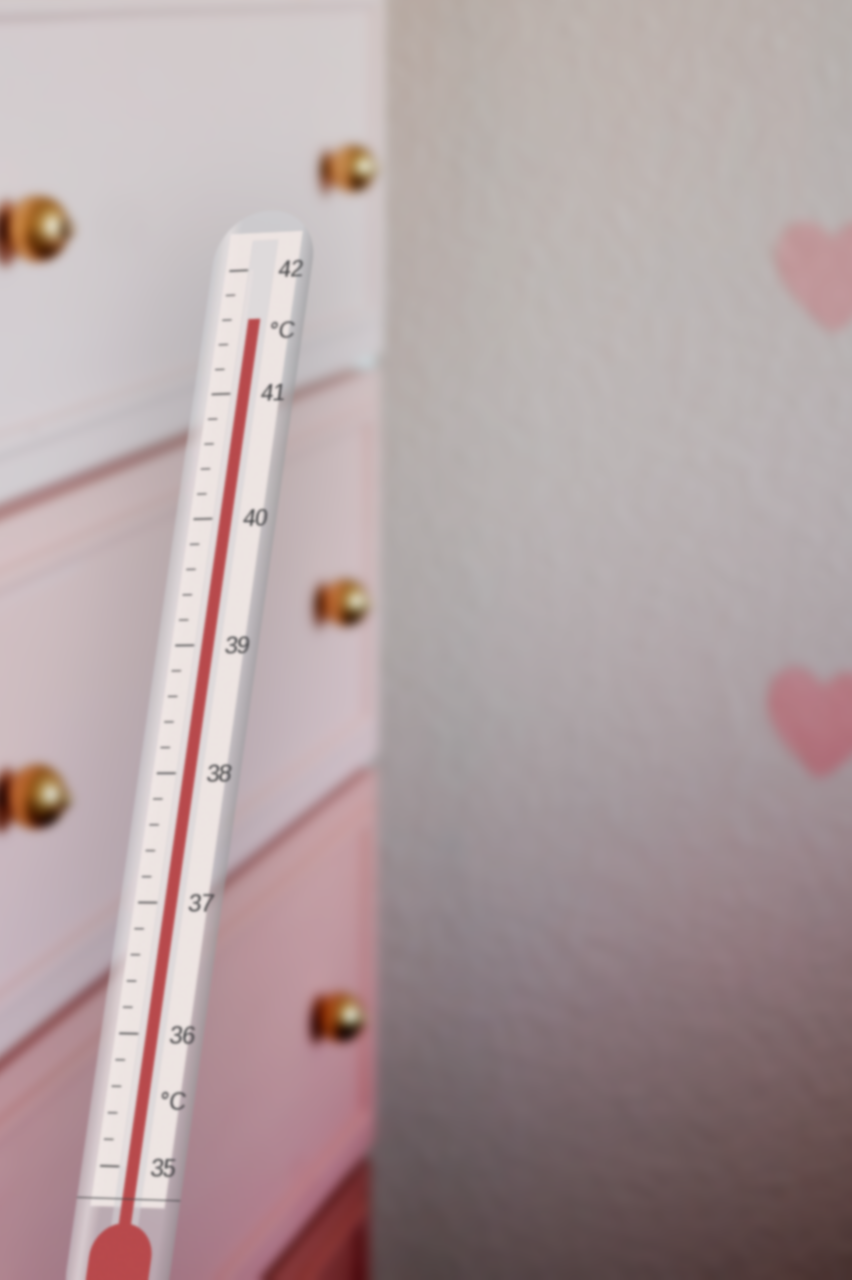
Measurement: 41.6 °C
